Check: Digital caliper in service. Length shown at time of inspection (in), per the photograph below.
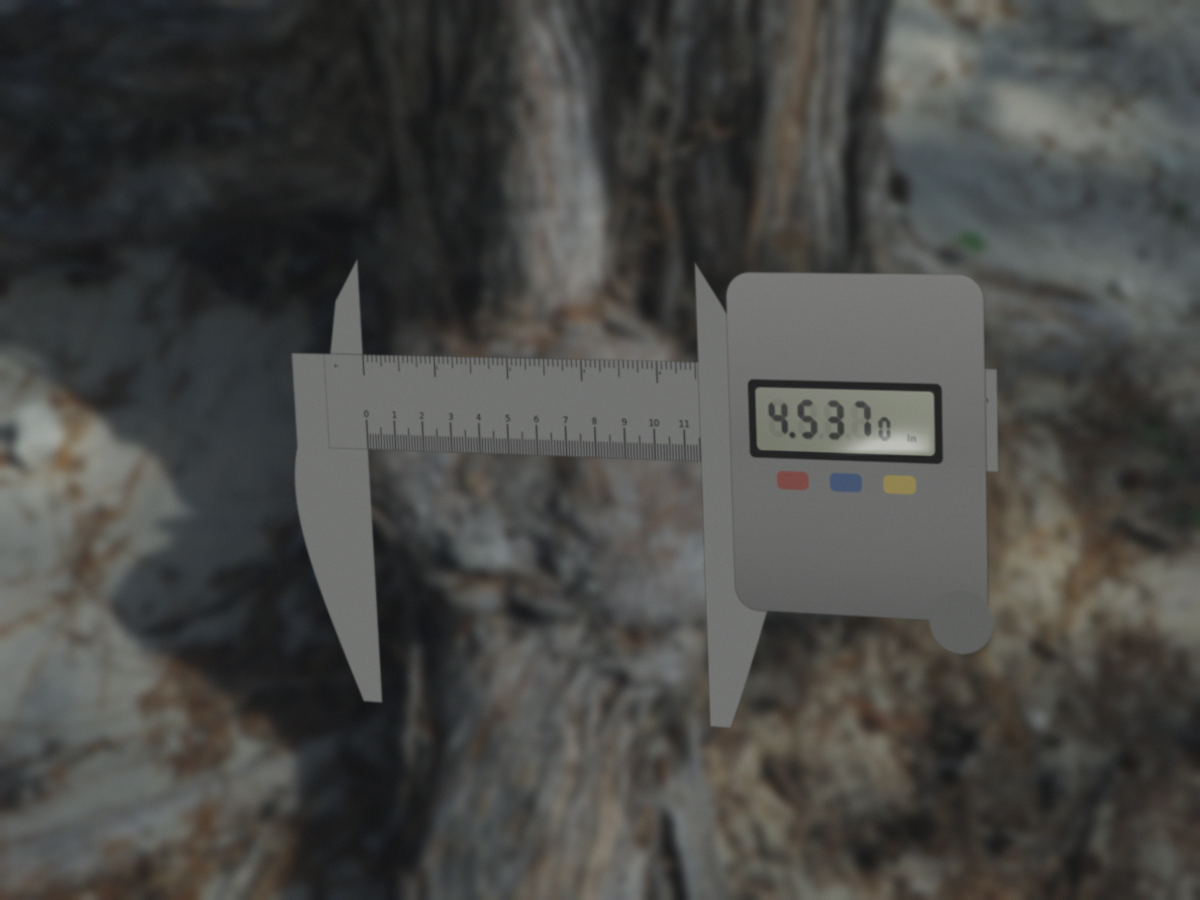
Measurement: 4.5370 in
